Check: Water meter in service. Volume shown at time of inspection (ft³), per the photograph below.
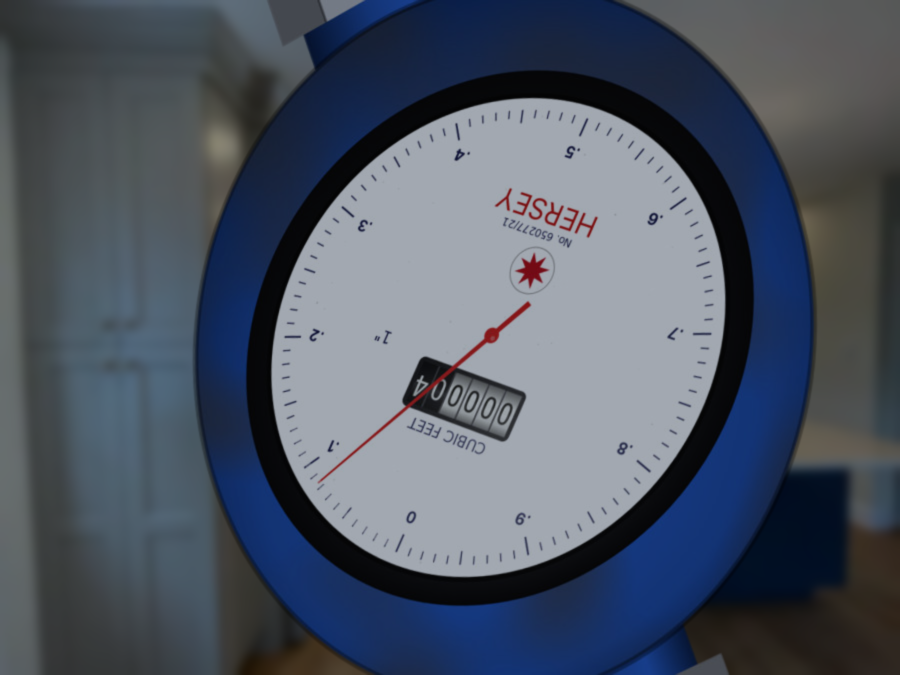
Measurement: 4.08 ft³
